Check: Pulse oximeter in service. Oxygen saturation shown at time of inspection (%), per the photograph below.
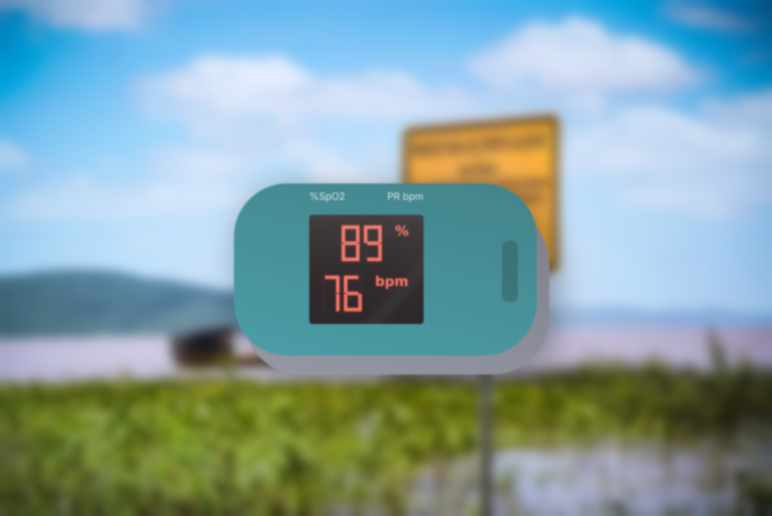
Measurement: 89 %
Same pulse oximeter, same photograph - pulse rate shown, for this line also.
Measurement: 76 bpm
